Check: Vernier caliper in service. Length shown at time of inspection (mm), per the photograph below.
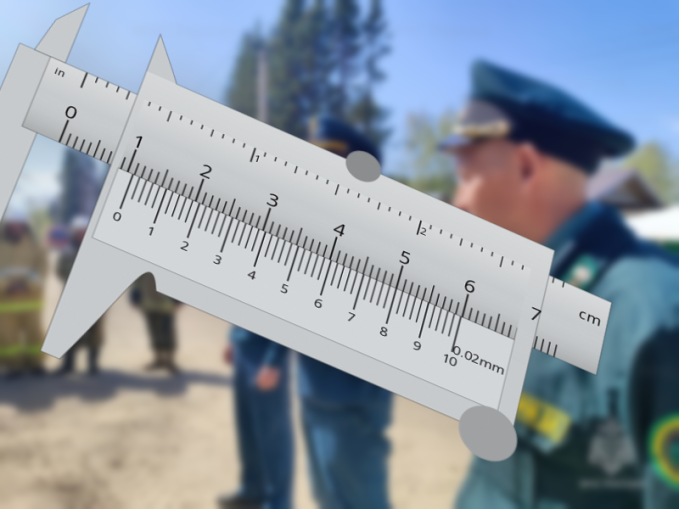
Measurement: 10.8 mm
